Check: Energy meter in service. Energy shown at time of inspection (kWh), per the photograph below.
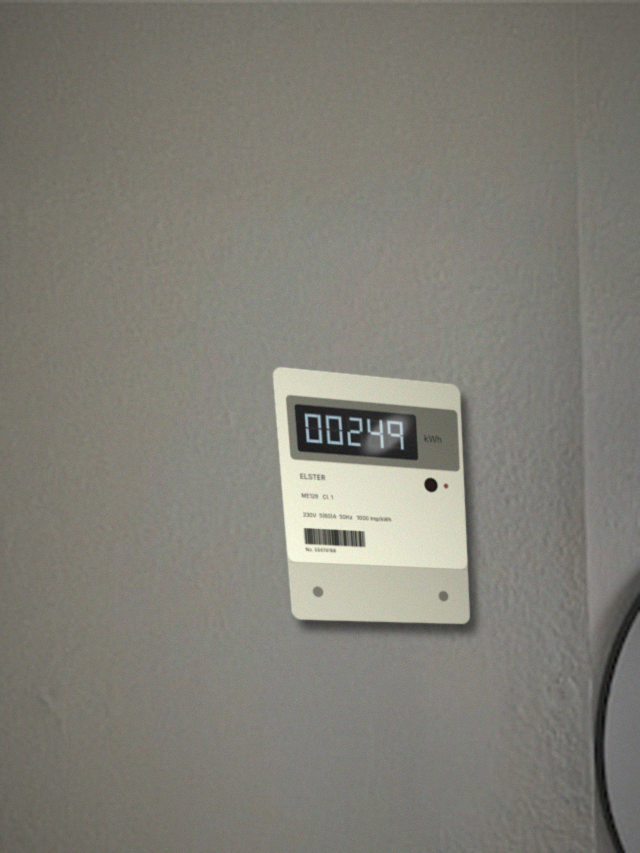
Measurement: 249 kWh
